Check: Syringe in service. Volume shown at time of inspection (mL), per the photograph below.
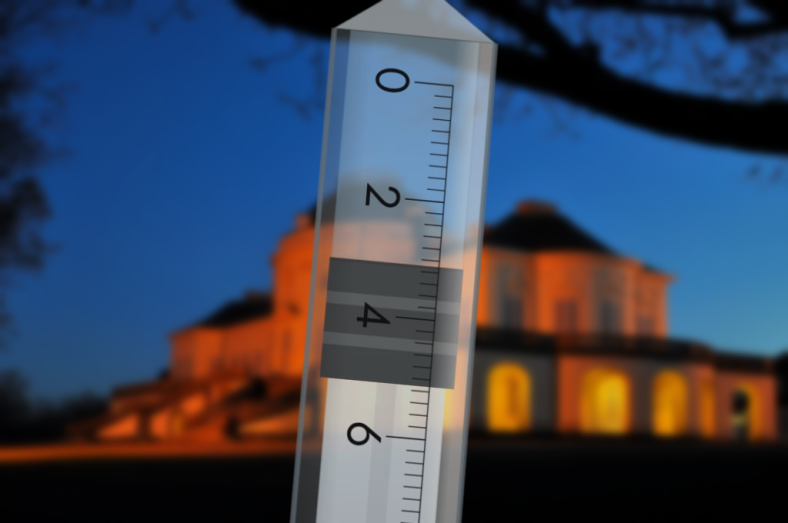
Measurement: 3.1 mL
